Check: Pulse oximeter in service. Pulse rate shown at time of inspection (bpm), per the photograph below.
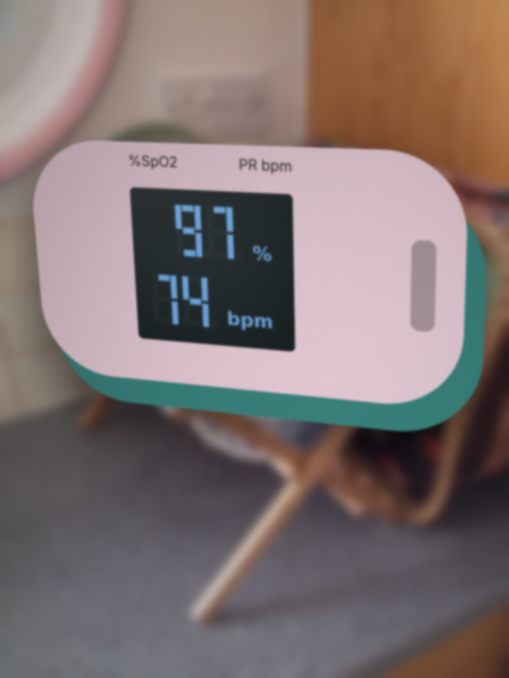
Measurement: 74 bpm
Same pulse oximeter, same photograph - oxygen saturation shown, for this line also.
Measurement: 97 %
